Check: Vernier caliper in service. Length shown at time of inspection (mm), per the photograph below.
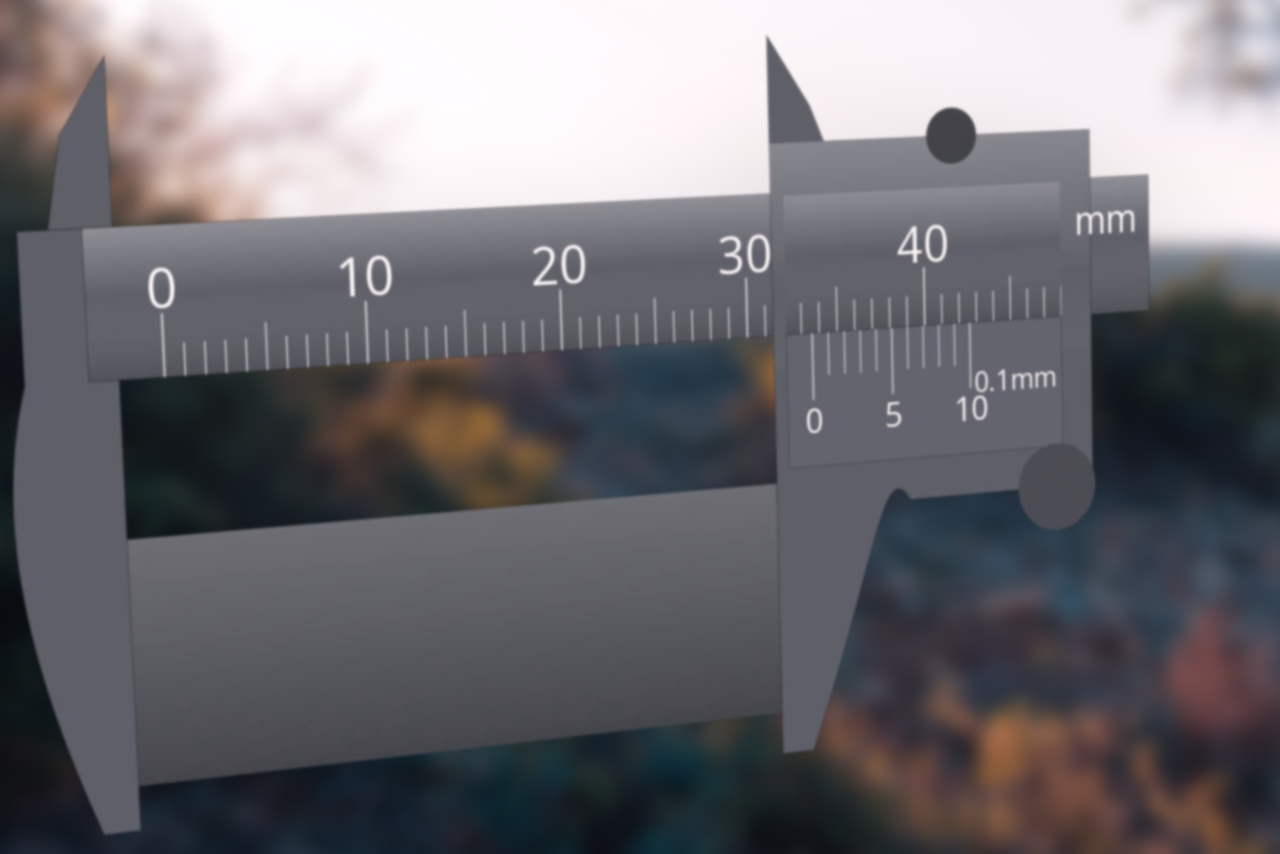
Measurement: 33.6 mm
